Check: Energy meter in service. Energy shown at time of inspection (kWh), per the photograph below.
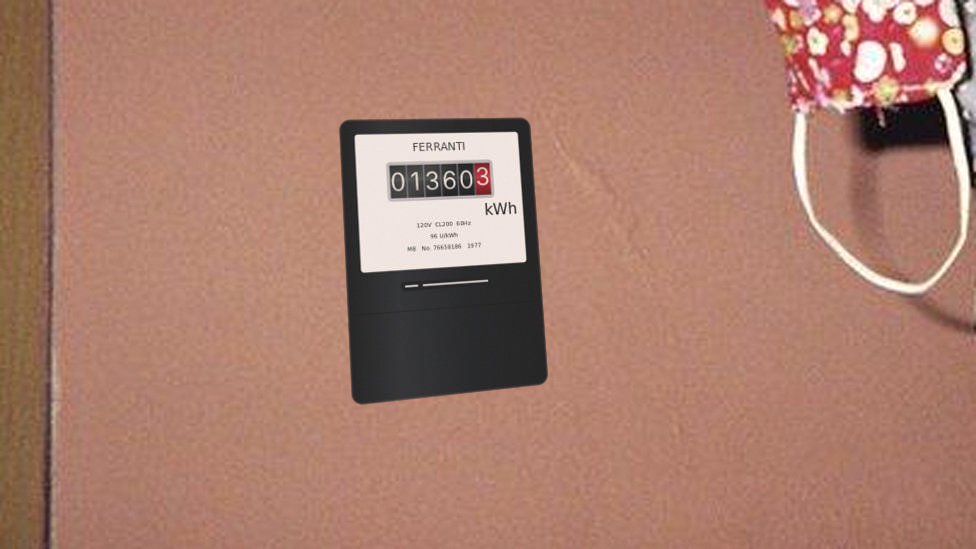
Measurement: 1360.3 kWh
